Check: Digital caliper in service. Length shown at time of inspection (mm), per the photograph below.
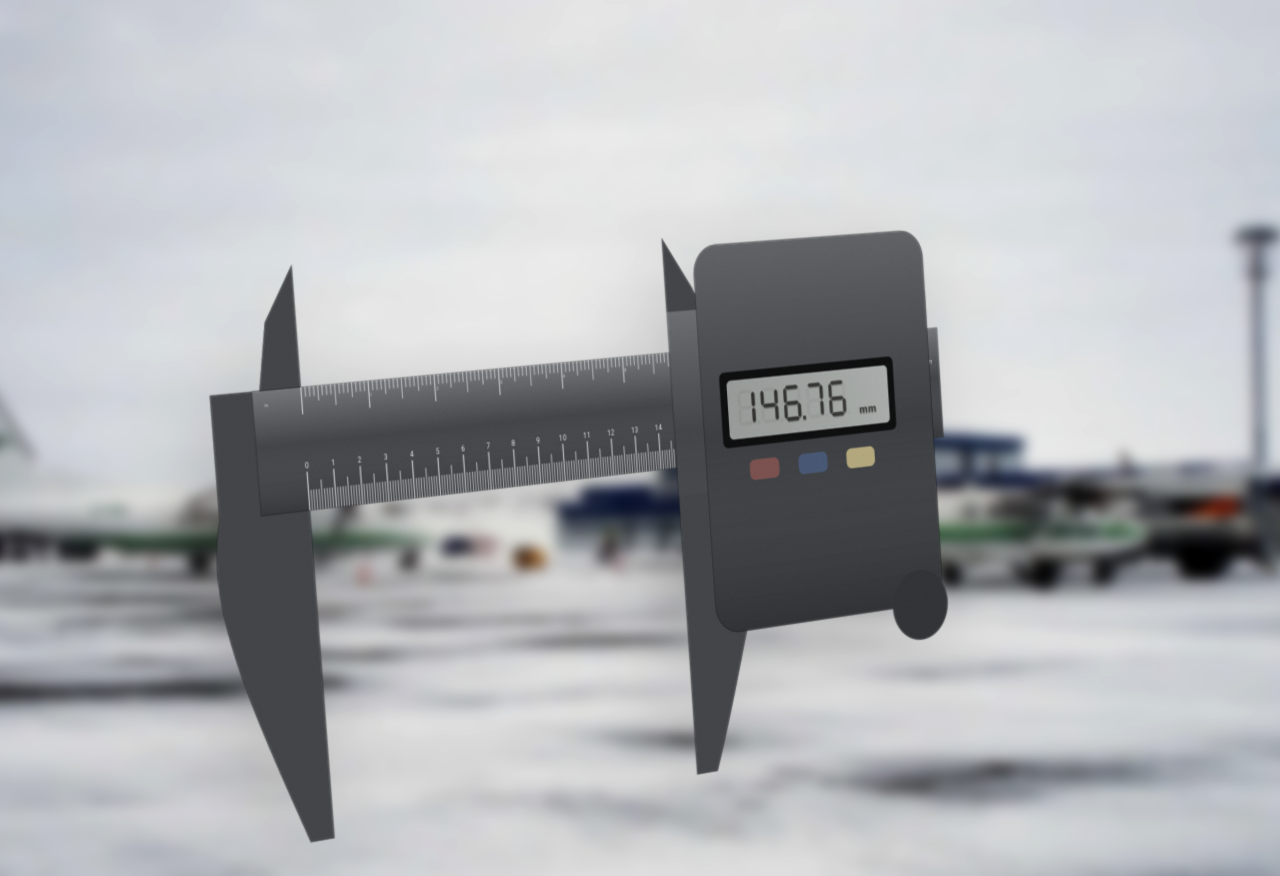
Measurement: 146.76 mm
